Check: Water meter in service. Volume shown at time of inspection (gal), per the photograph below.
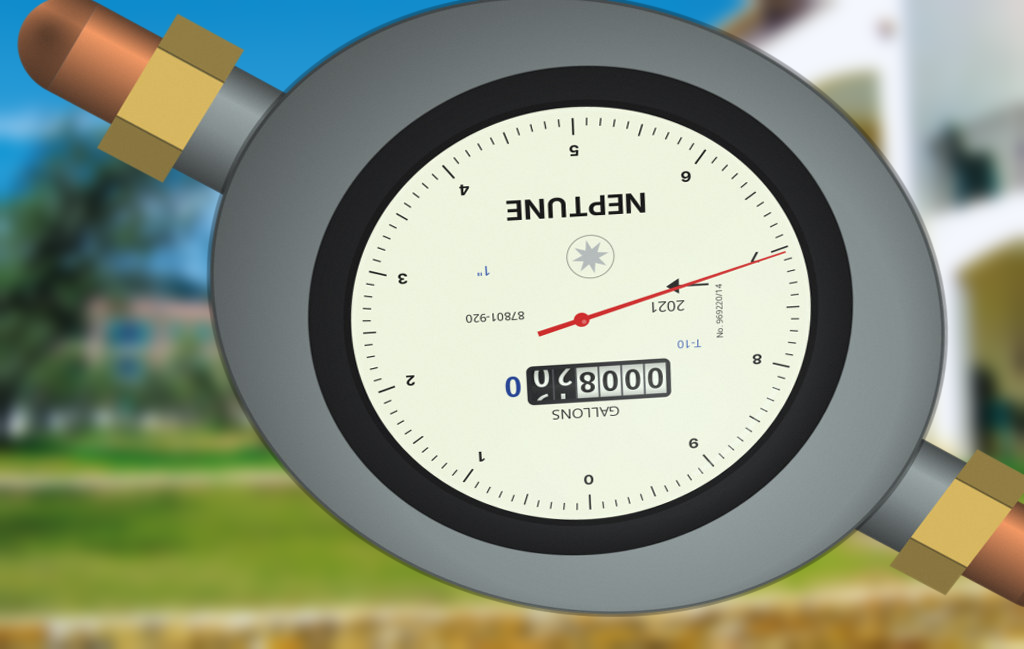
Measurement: 8197.0 gal
